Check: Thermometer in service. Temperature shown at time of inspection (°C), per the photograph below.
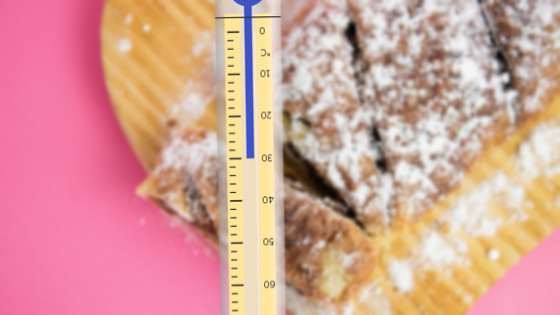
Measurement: 30 °C
